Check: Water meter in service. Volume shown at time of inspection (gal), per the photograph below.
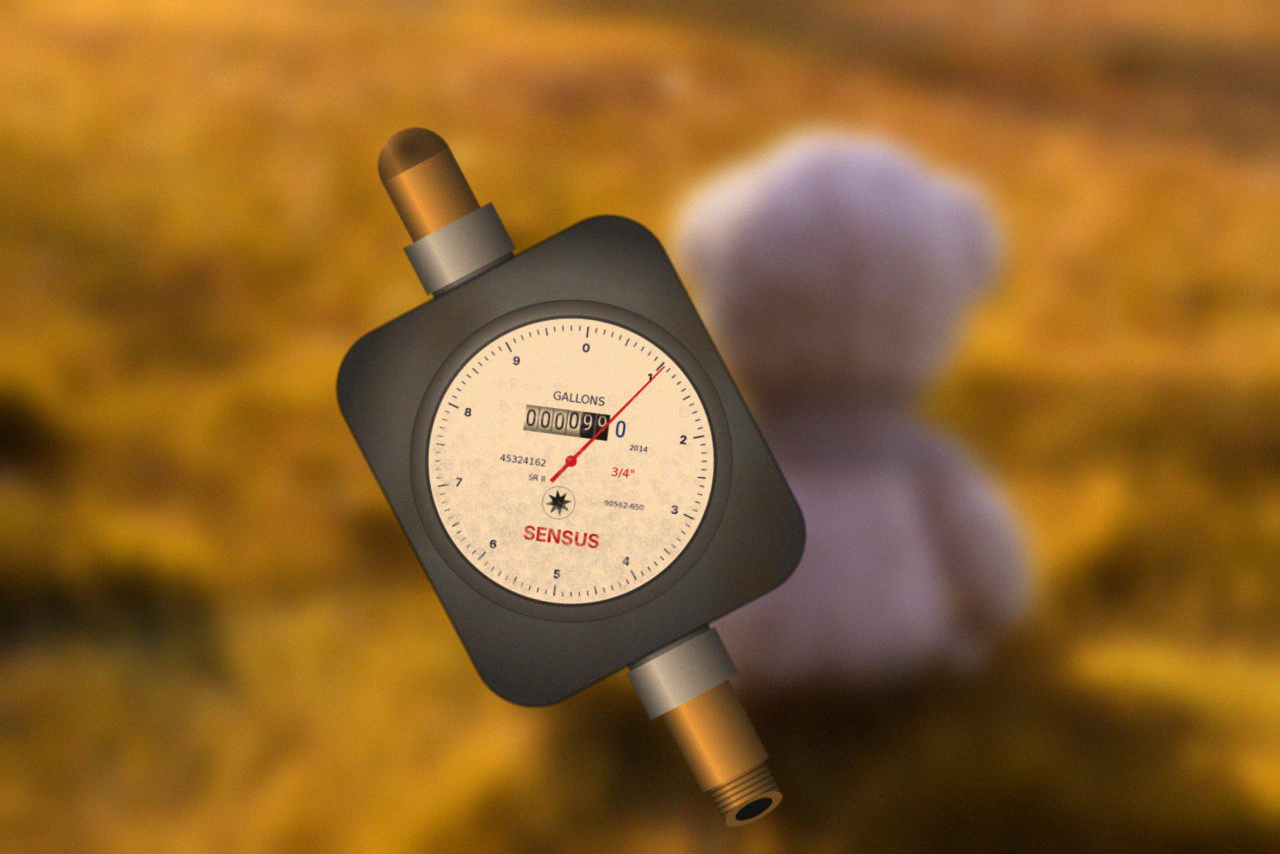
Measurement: 991.0 gal
